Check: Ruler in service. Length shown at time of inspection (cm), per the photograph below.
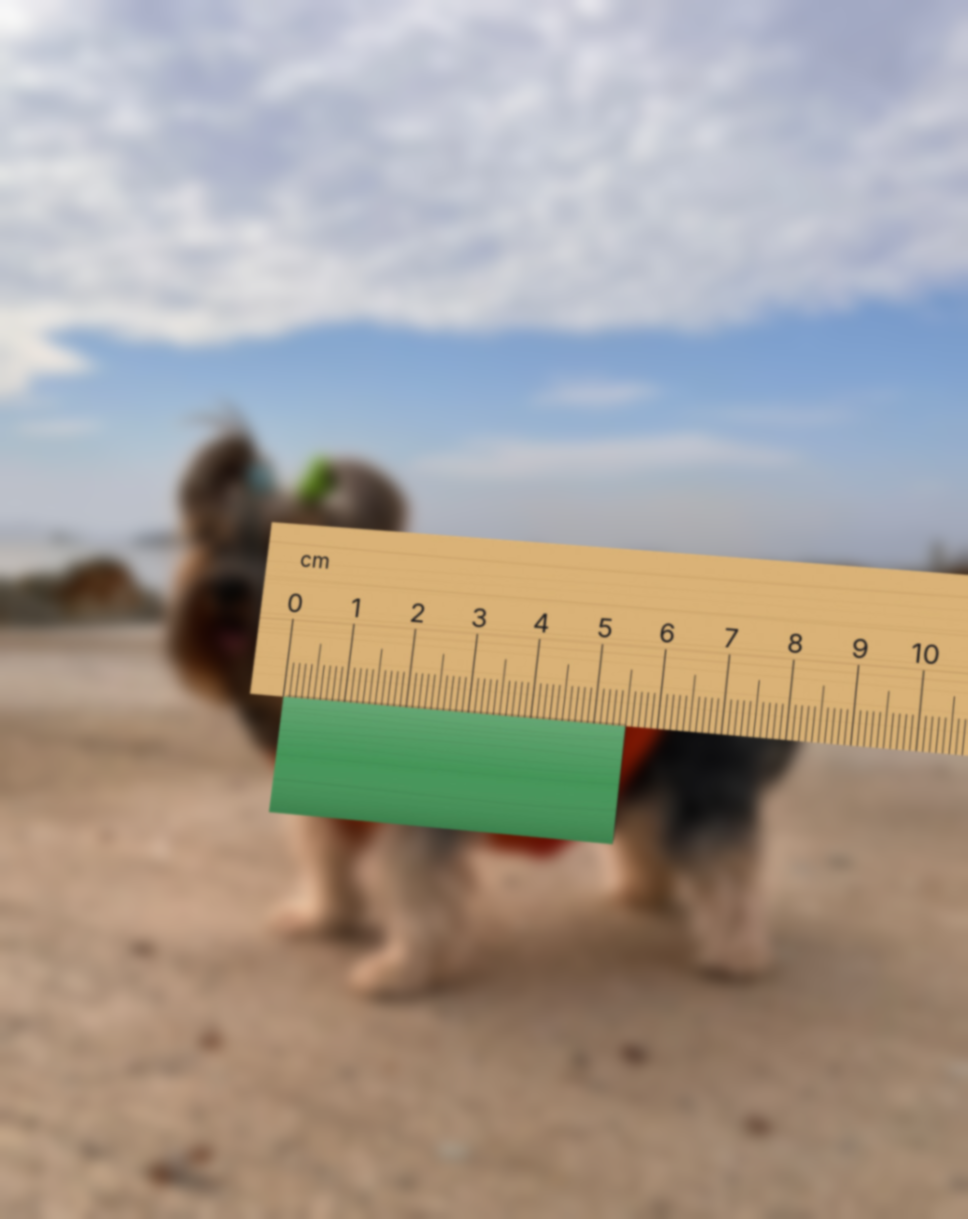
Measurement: 5.5 cm
